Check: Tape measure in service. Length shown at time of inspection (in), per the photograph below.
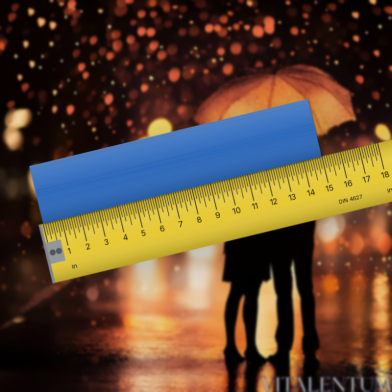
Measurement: 15 in
